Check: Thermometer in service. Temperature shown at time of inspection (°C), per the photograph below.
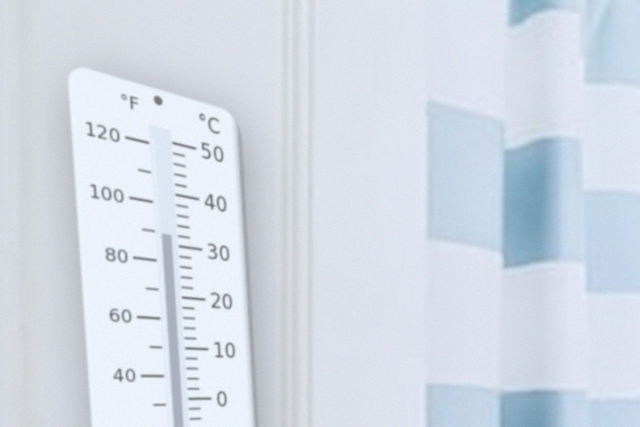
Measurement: 32 °C
